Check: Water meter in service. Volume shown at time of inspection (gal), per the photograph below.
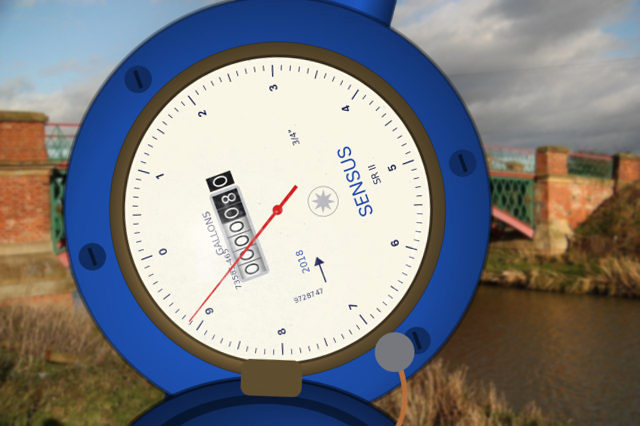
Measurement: 79.1 gal
